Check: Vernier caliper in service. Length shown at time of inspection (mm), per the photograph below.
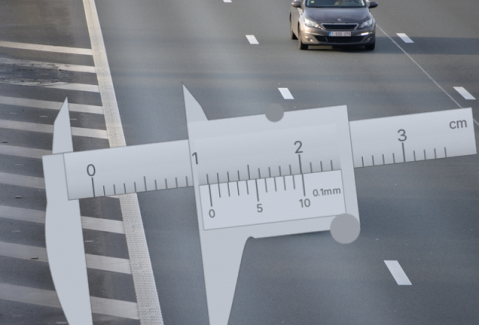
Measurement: 11.1 mm
